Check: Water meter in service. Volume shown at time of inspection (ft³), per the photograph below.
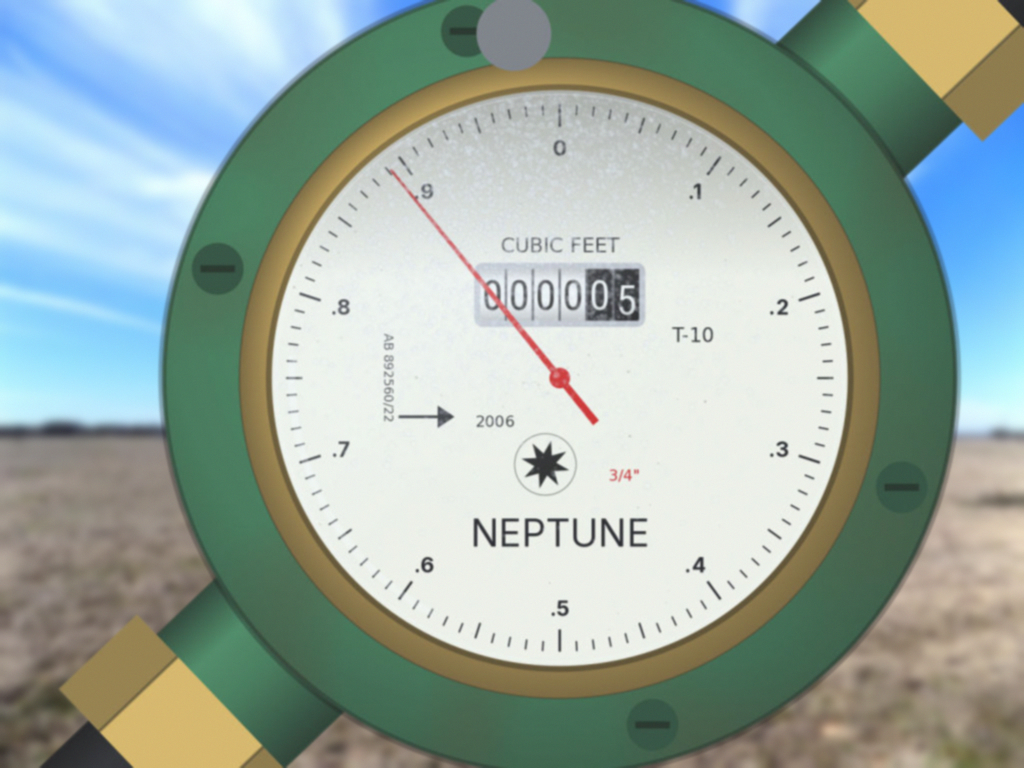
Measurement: 4.89 ft³
